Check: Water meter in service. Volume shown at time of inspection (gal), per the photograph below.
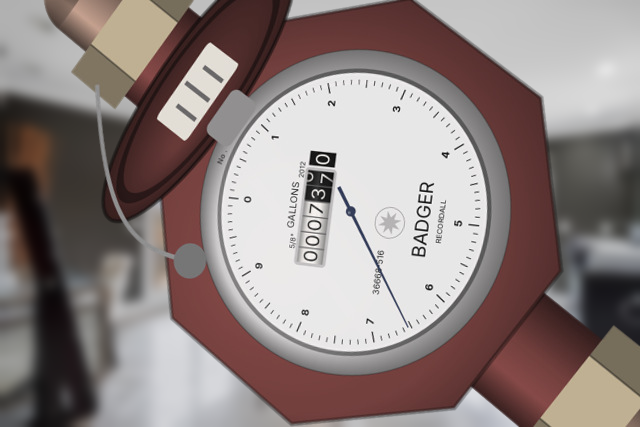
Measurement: 7366.5 gal
